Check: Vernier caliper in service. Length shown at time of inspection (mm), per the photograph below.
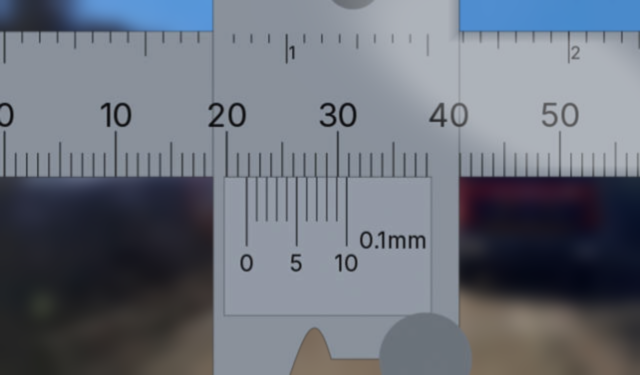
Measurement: 21.8 mm
